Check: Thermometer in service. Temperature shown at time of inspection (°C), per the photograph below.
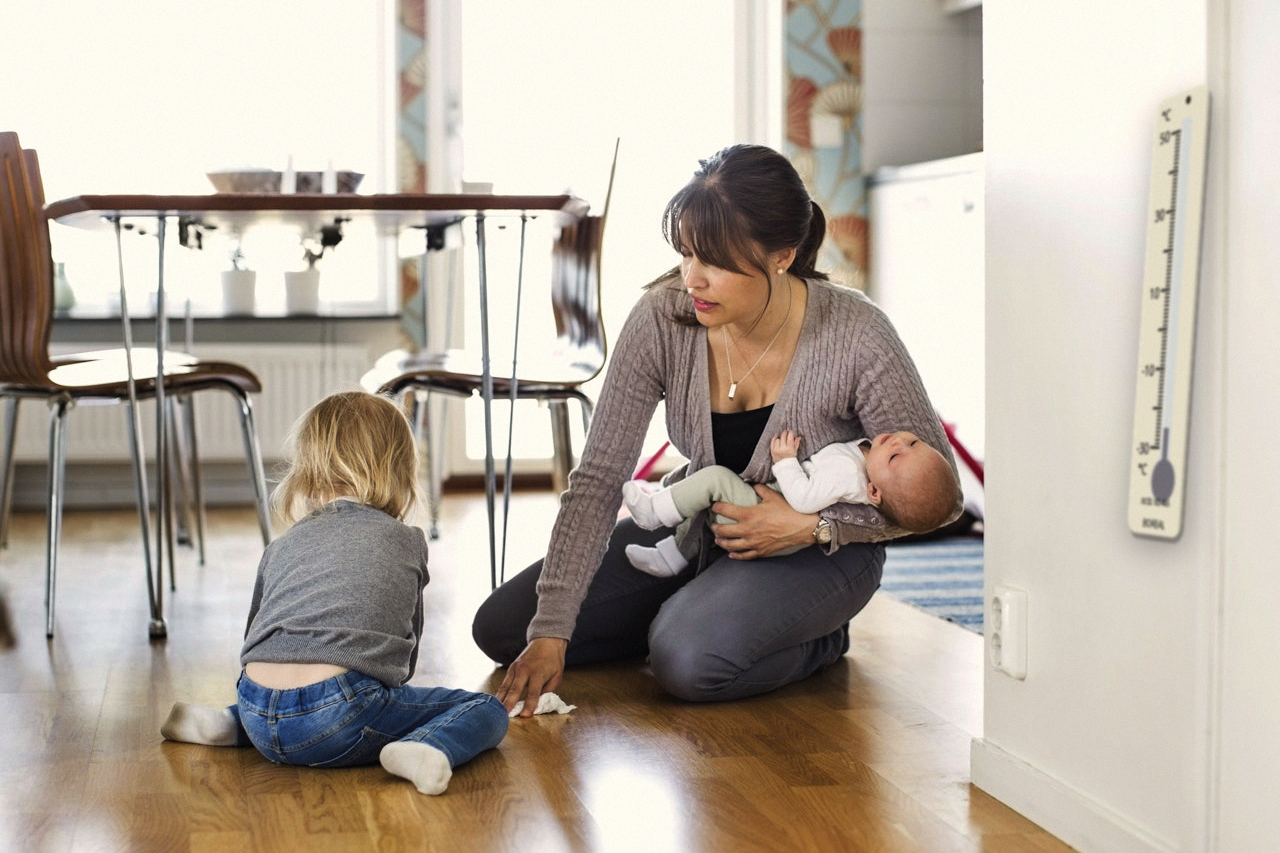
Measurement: -25 °C
